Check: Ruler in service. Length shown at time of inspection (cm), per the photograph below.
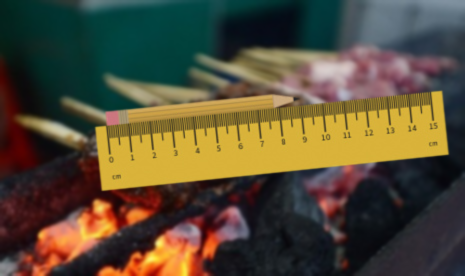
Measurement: 9 cm
